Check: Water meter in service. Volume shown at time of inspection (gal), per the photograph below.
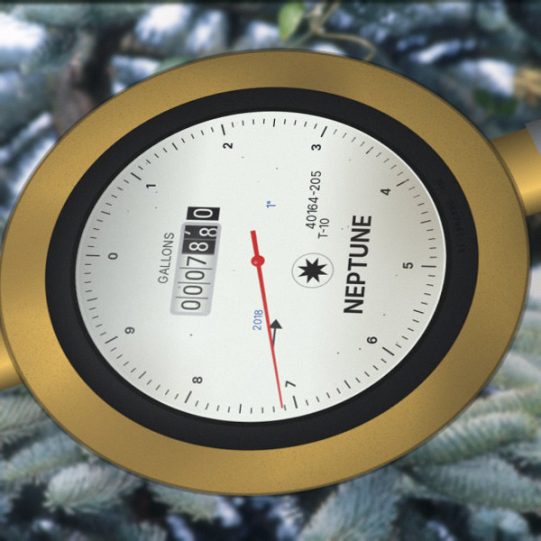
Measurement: 7877.1 gal
